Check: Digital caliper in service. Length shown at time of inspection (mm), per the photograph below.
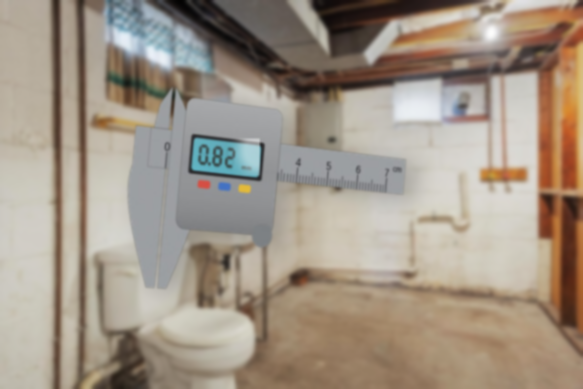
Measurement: 0.82 mm
